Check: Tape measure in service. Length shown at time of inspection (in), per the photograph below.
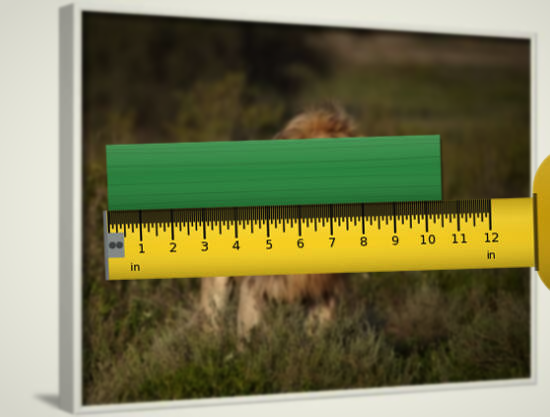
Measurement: 10.5 in
